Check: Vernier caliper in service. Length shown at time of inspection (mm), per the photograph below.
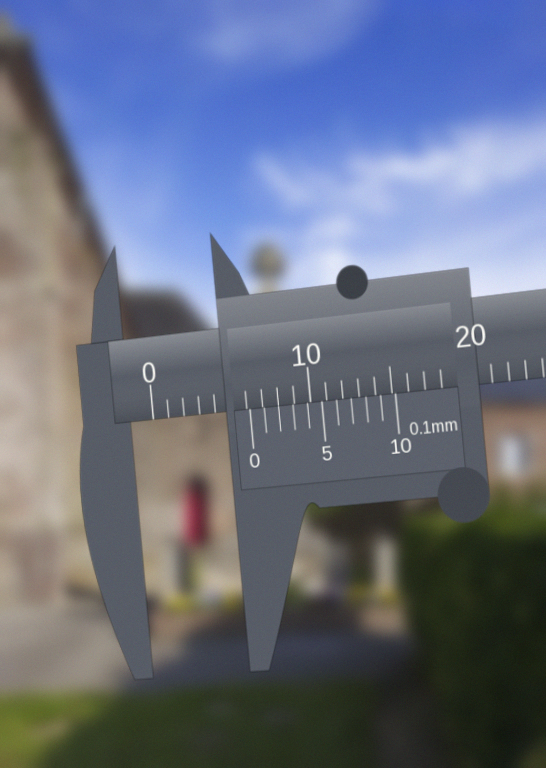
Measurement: 6.2 mm
